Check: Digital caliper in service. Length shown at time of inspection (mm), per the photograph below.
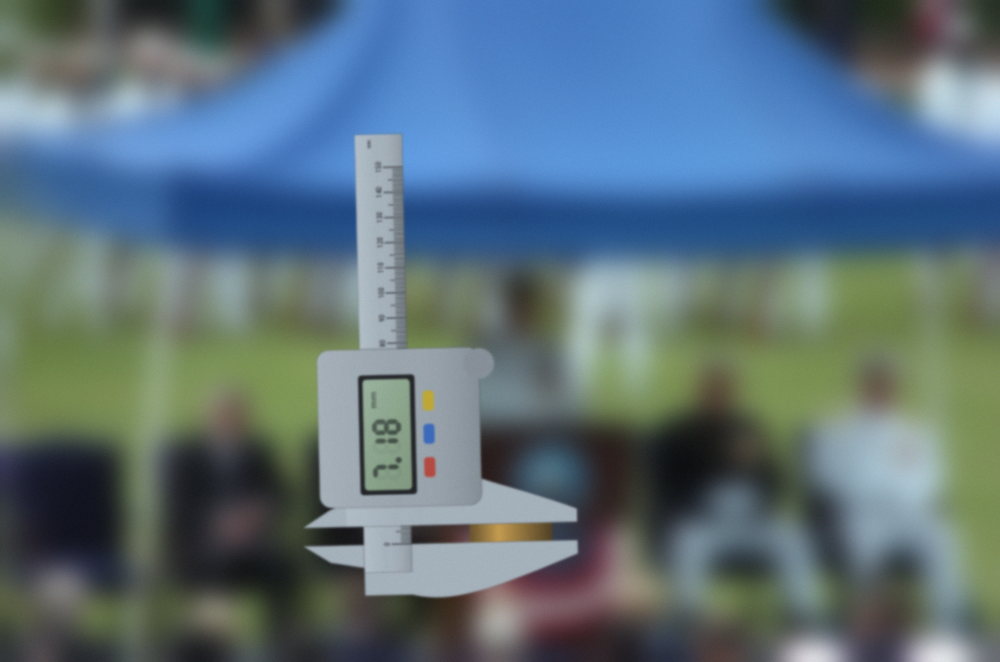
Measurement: 7.18 mm
